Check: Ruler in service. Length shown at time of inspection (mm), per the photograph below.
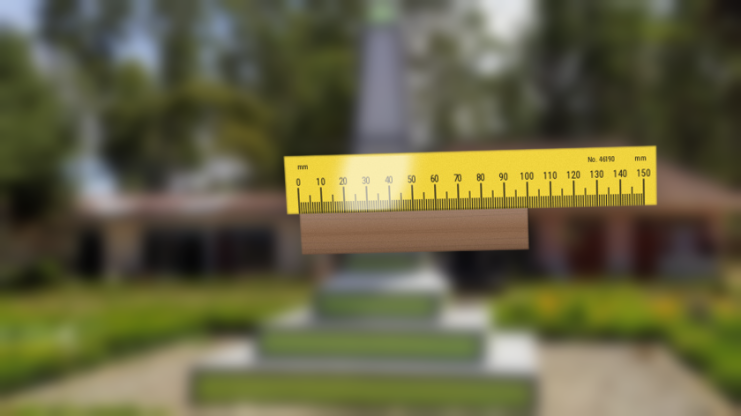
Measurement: 100 mm
